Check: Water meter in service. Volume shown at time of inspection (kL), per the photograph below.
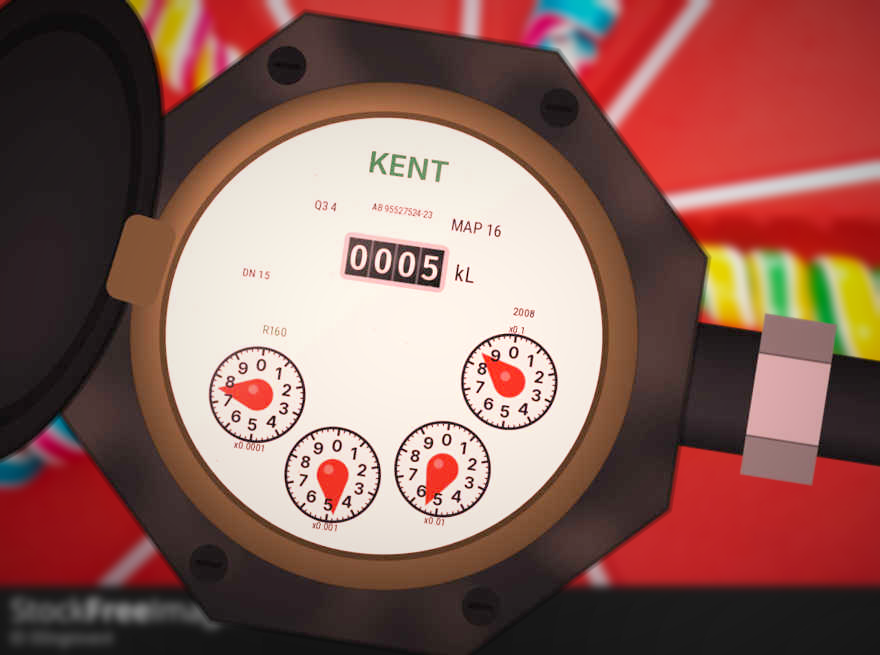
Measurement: 5.8547 kL
